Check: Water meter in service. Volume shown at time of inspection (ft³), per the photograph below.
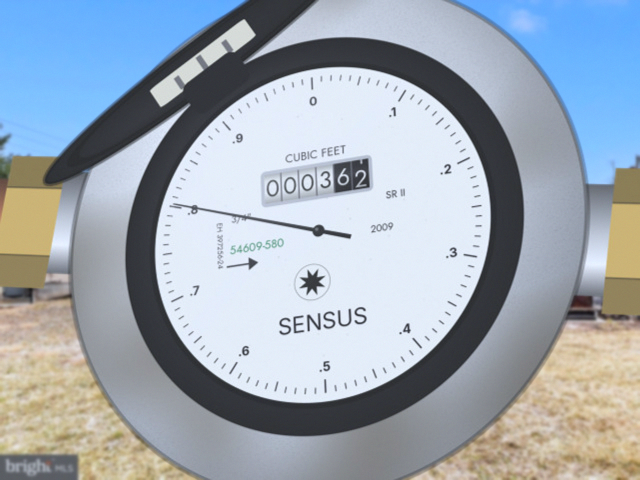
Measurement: 361.80 ft³
